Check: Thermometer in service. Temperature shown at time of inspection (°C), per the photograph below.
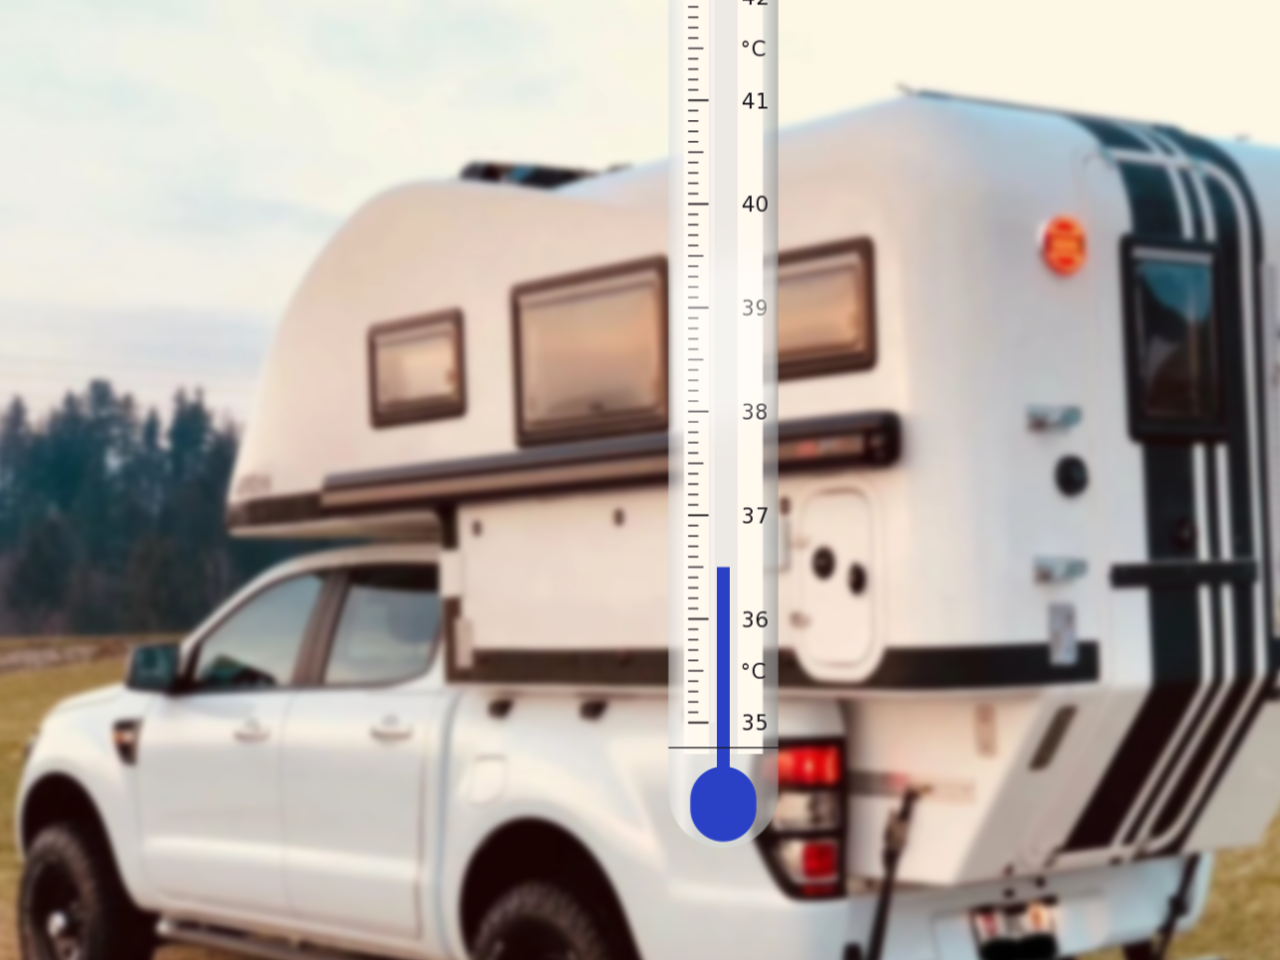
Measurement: 36.5 °C
